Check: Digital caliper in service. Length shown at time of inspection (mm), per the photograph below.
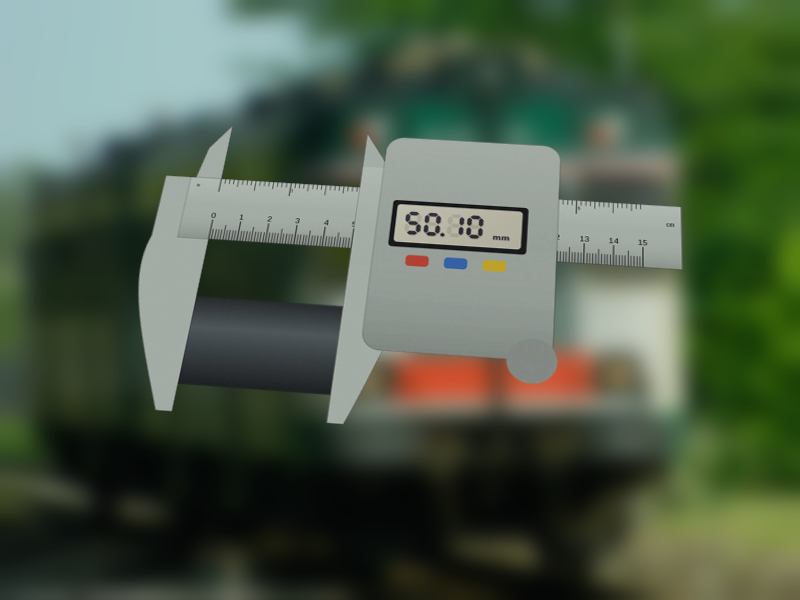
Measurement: 50.10 mm
